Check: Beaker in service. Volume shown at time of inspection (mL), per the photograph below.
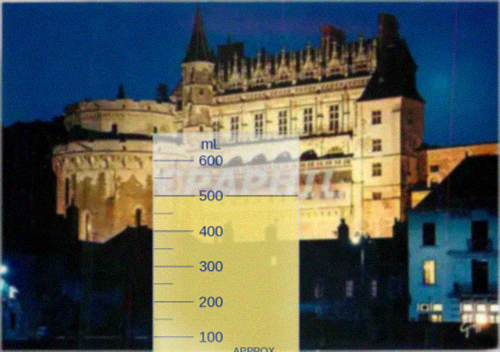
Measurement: 500 mL
